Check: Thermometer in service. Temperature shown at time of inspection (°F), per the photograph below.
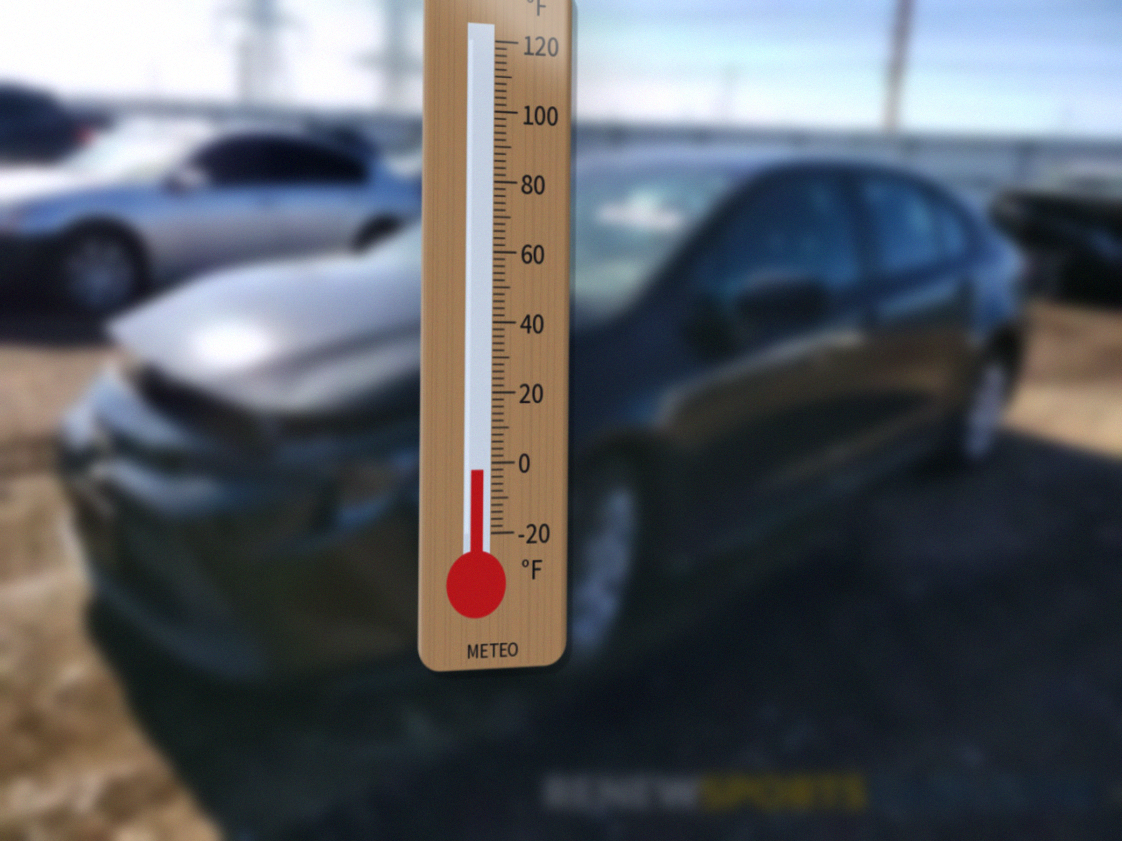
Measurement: -2 °F
